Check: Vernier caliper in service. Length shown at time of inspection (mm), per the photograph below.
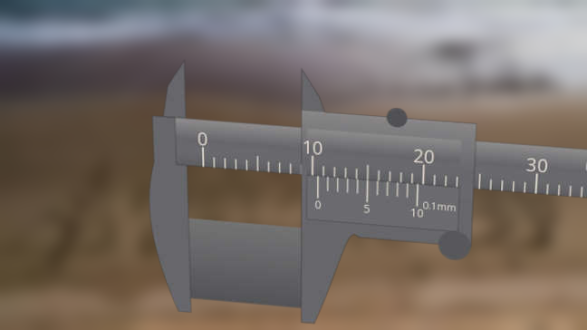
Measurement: 10.5 mm
